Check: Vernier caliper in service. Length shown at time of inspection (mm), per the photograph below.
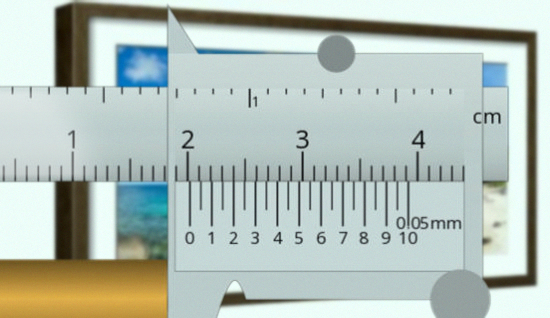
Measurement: 20.2 mm
